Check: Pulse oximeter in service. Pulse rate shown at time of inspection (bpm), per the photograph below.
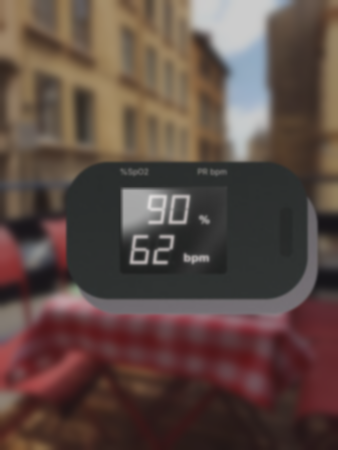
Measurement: 62 bpm
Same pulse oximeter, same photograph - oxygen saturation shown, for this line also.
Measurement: 90 %
